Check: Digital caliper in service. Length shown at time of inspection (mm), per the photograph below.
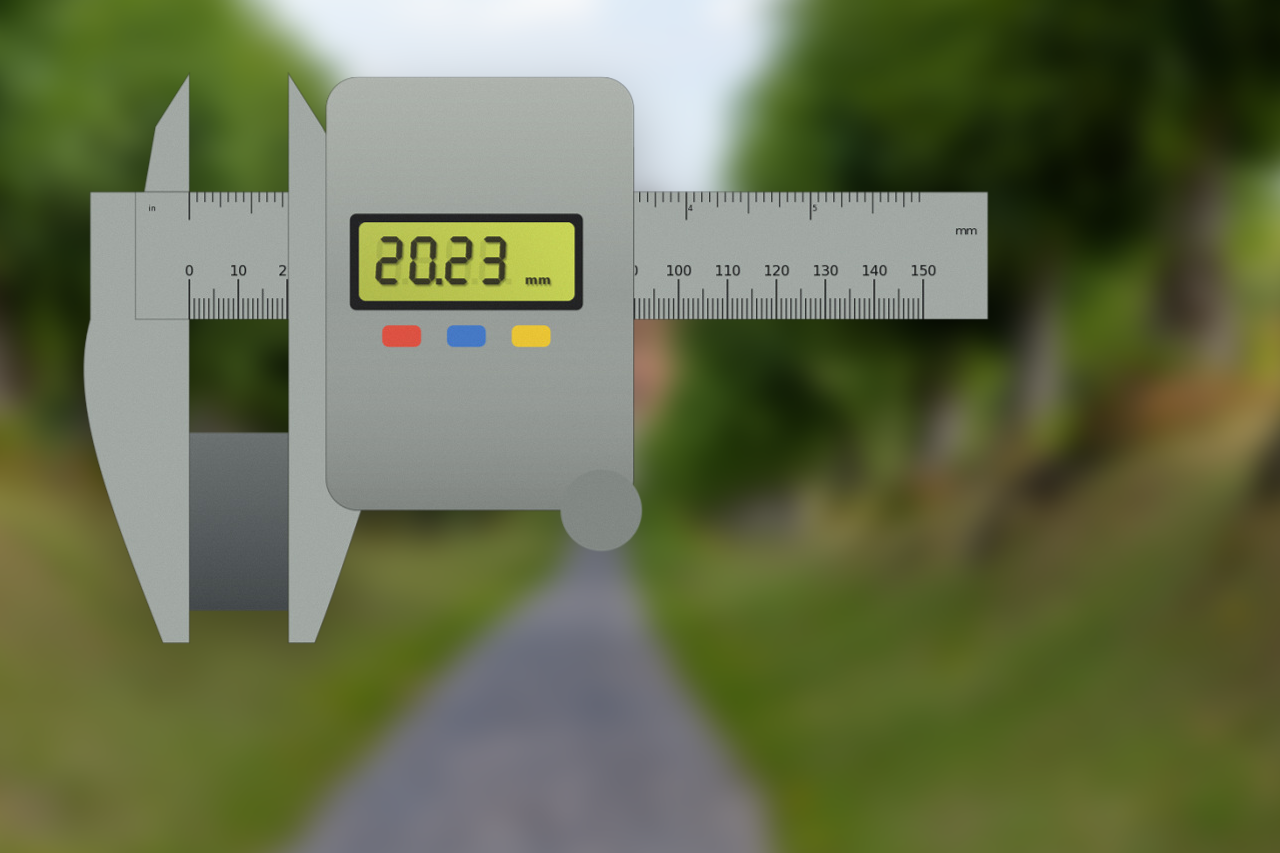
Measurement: 20.23 mm
